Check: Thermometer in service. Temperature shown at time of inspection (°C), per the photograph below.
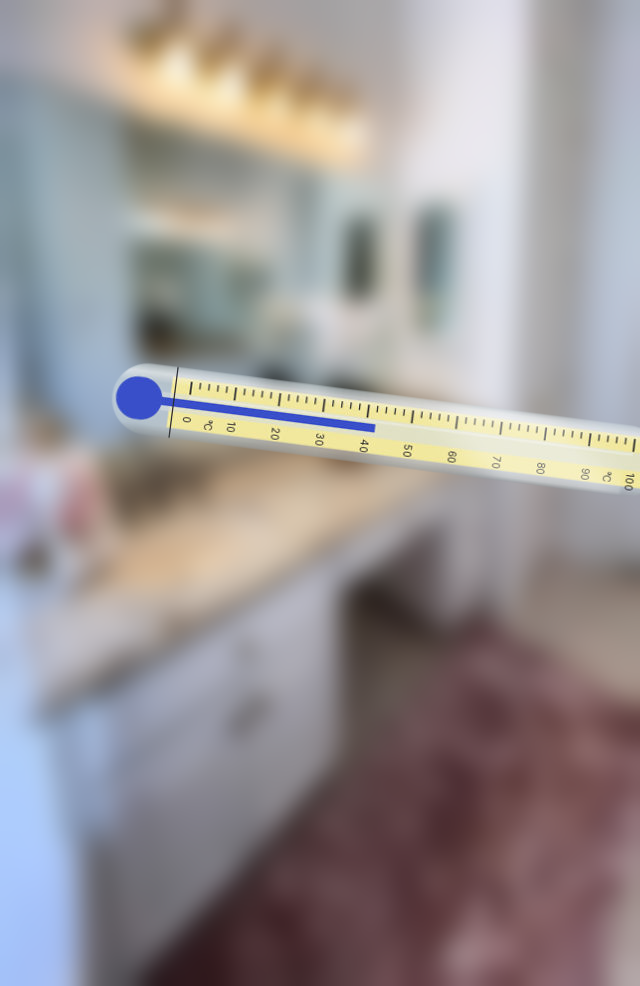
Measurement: 42 °C
